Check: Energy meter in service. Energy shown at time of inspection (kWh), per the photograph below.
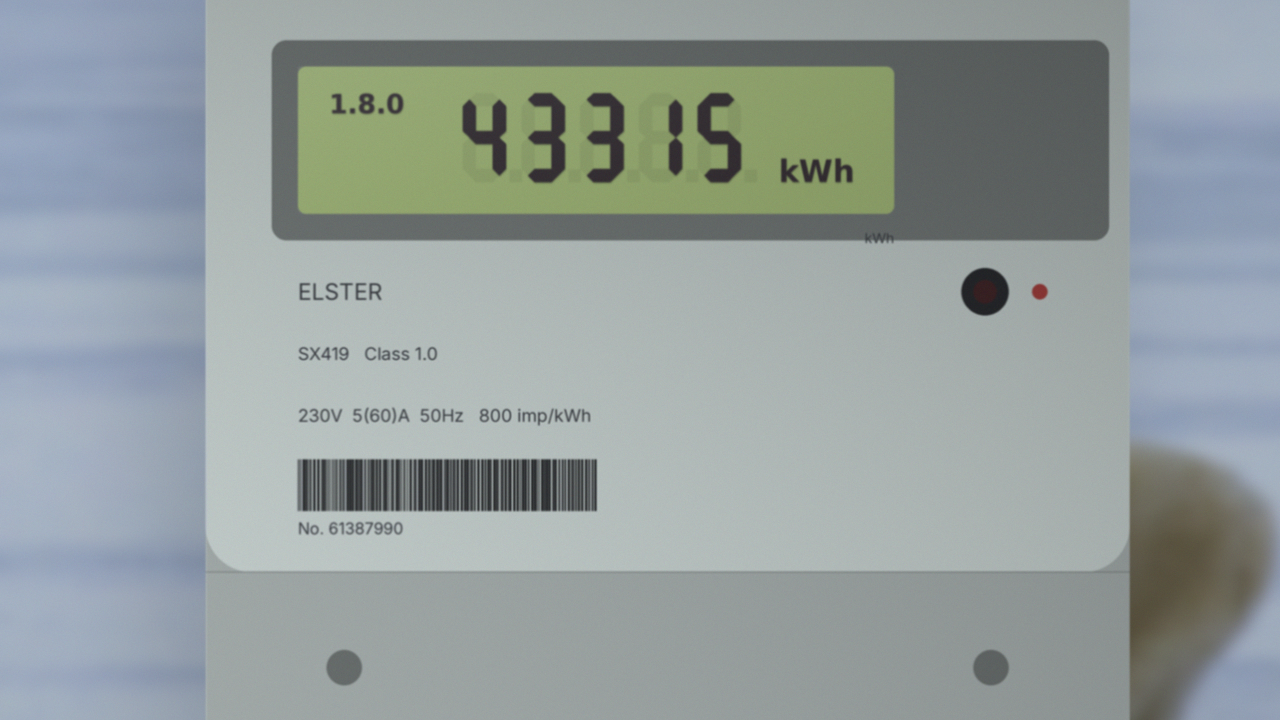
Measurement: 43315 kWh
